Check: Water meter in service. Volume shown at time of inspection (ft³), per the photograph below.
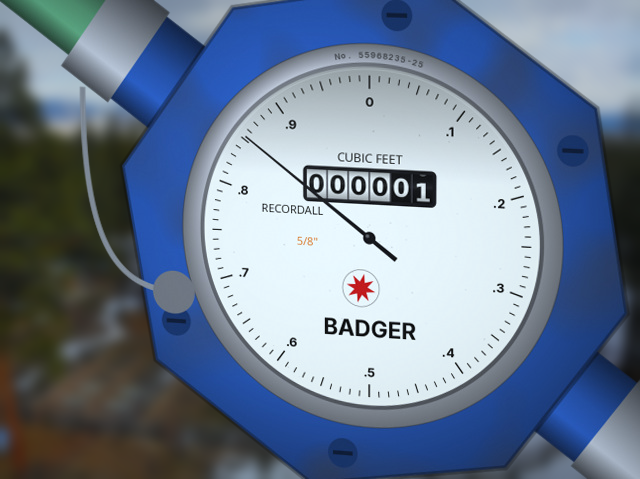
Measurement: 0.85 ft³
